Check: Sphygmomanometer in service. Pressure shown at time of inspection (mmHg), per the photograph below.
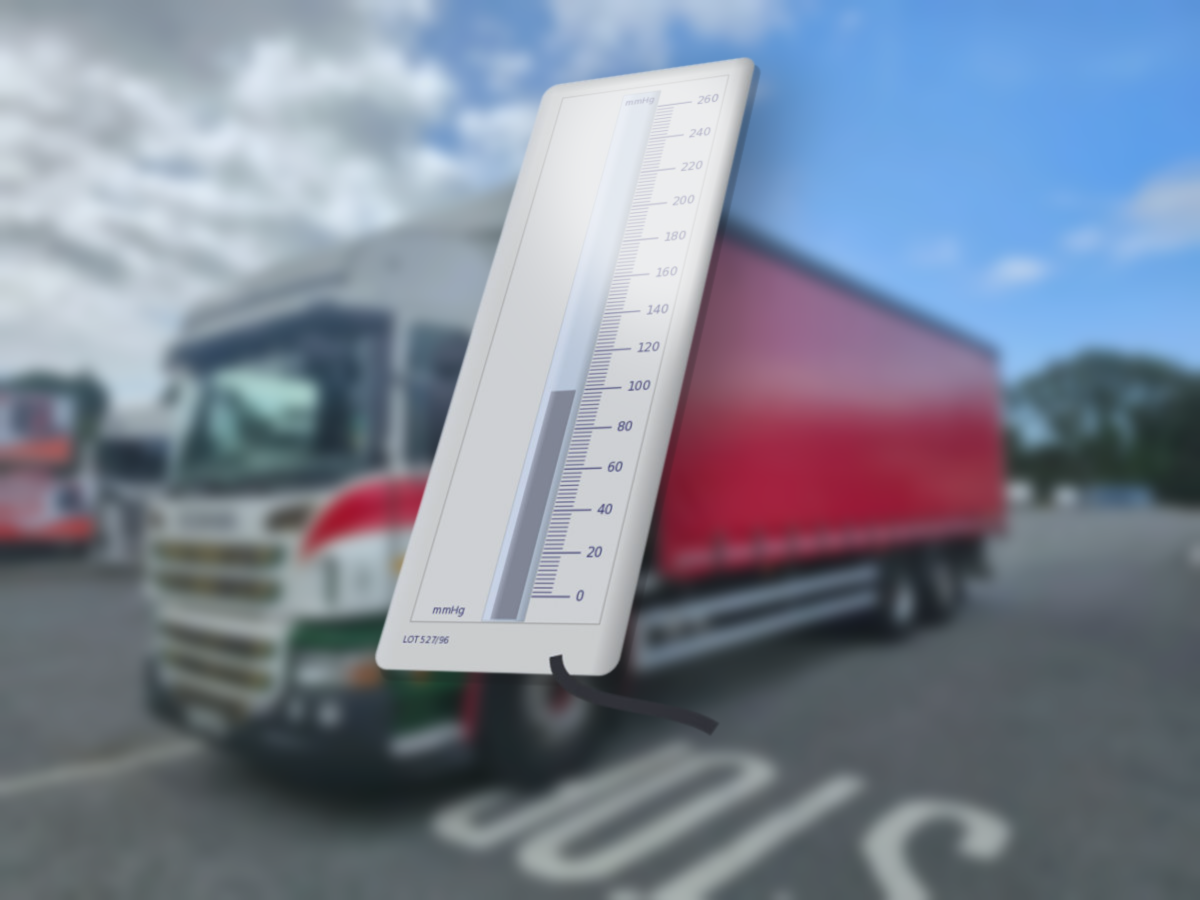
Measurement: 100 mmHg
